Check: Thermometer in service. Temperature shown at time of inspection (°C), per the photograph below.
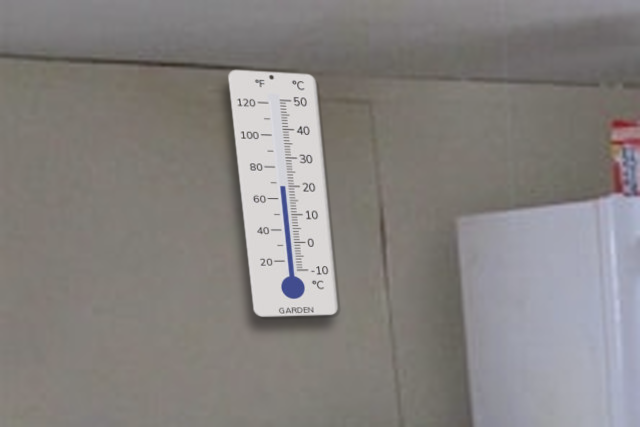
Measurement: 20 °C
